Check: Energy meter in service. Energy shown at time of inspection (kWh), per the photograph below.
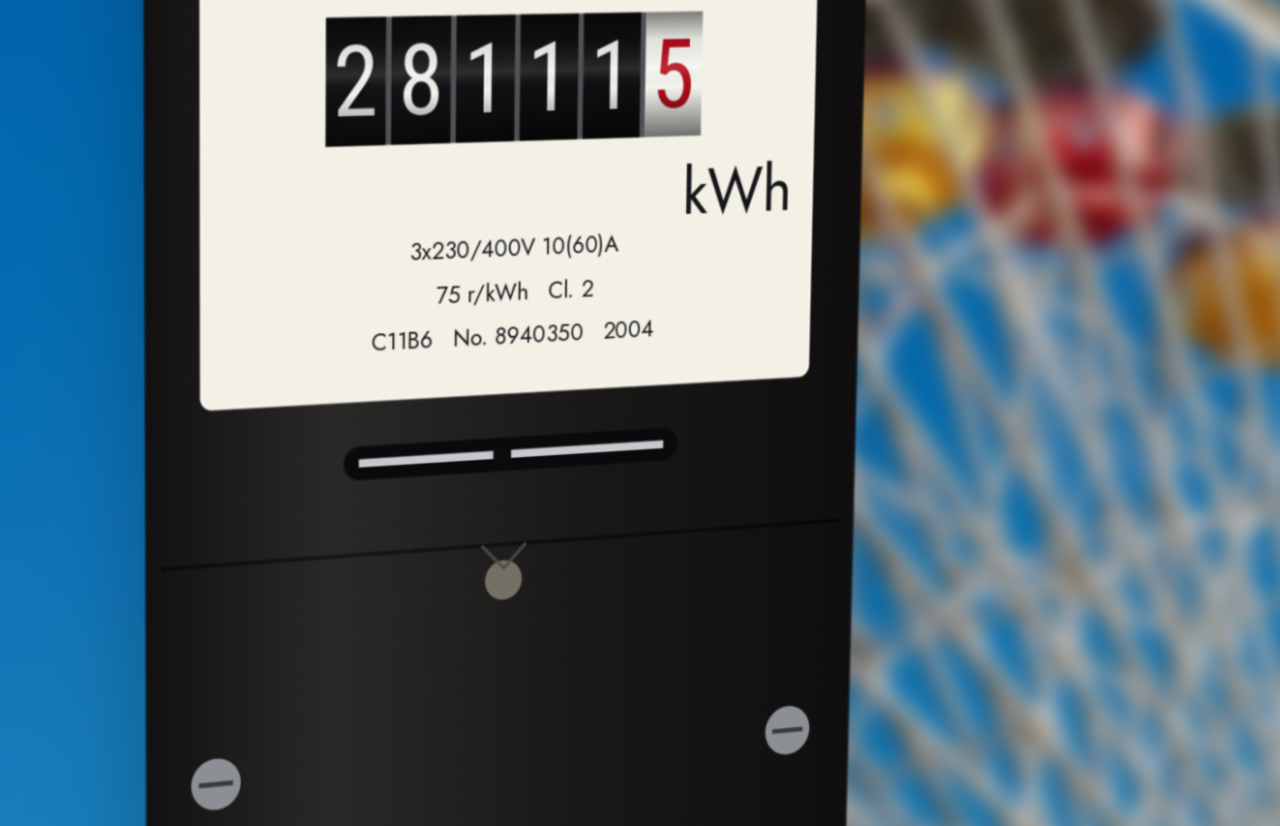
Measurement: 28111.5 kWh
